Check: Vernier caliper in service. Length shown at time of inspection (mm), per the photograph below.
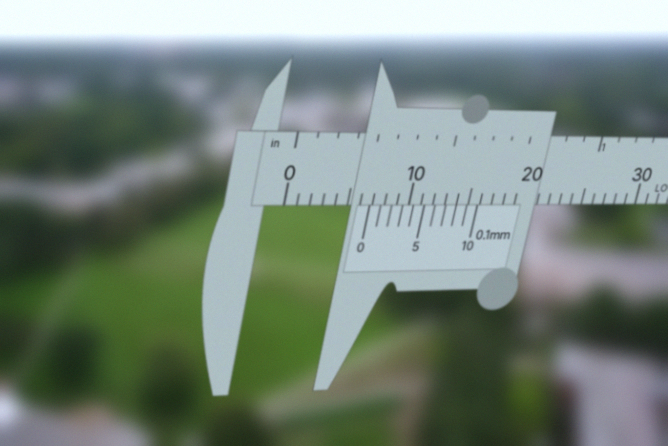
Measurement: 6.8 mm
